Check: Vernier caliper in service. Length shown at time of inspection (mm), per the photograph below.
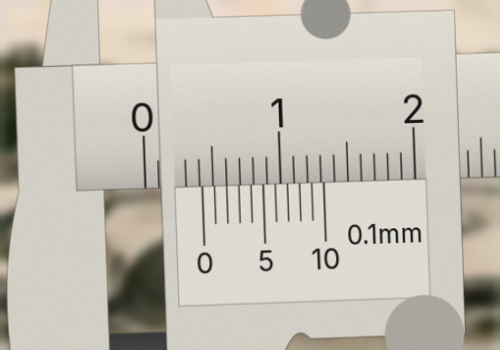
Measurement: 4.2 mm
